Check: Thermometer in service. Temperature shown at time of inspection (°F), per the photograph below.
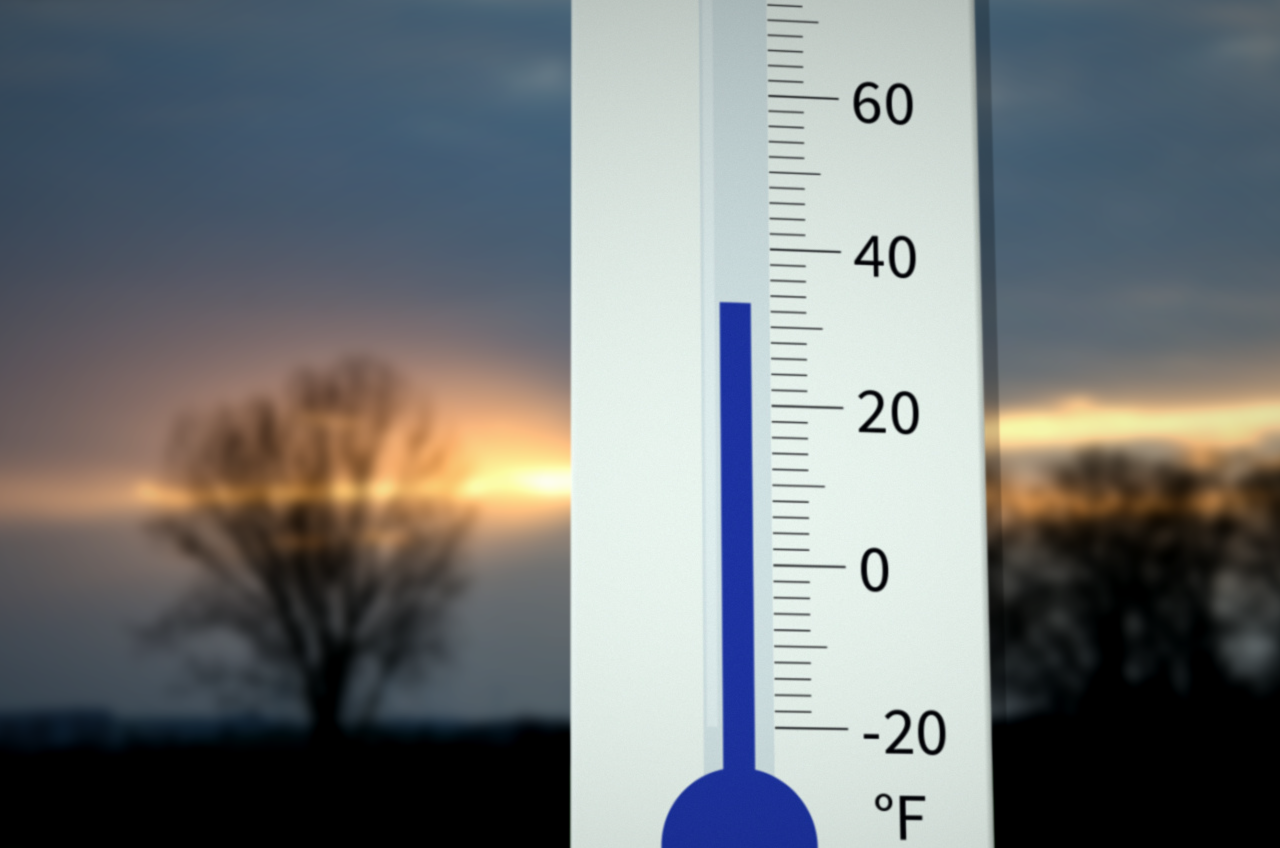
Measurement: 33 °F
